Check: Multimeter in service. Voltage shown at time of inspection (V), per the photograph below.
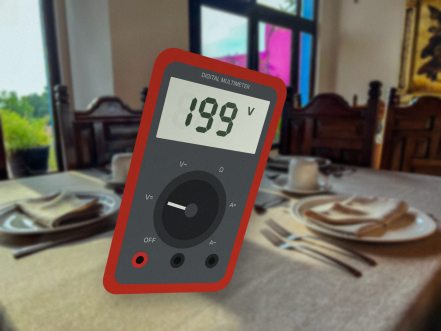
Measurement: 199 V
